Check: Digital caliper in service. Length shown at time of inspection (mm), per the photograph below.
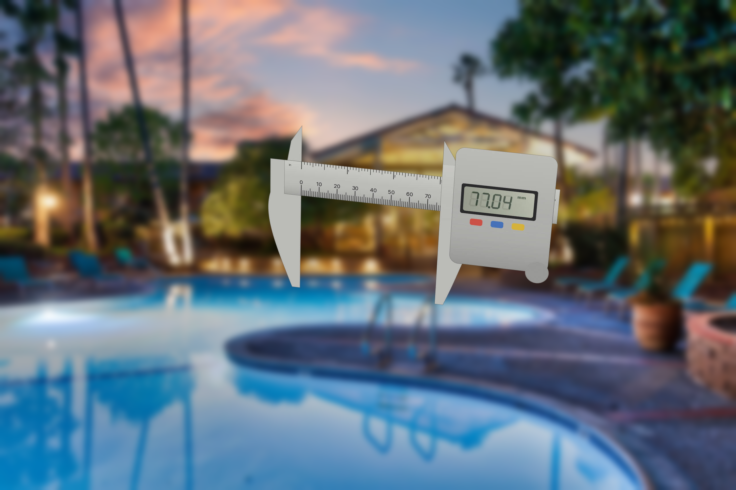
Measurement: 77.04 mm
